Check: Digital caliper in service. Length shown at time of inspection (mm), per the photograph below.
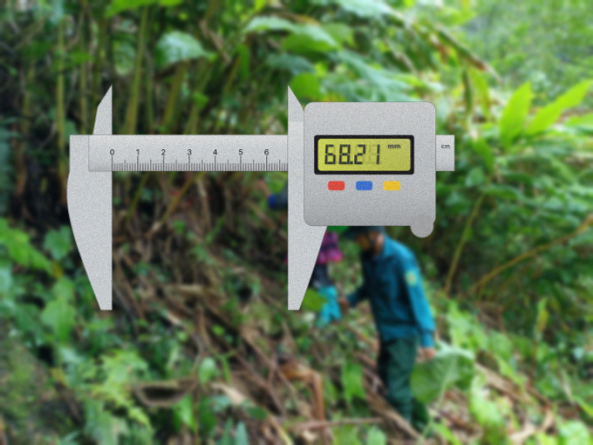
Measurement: 68.21 mm
